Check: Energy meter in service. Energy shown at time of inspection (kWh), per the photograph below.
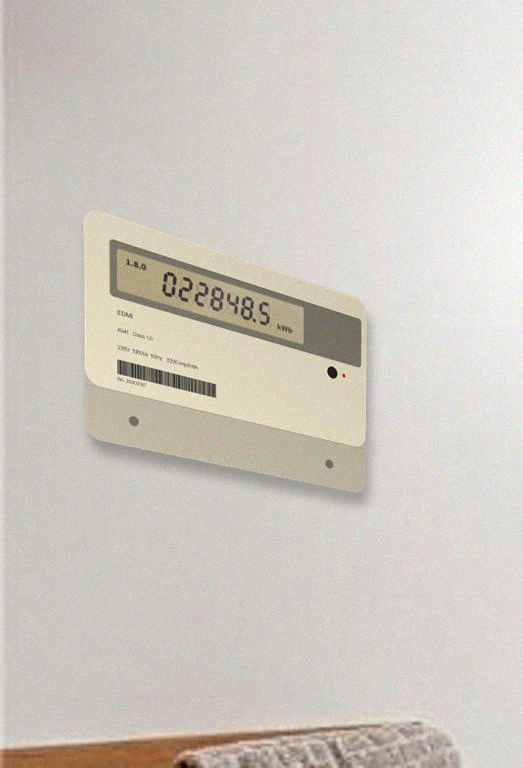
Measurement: 22848.5 kWh
